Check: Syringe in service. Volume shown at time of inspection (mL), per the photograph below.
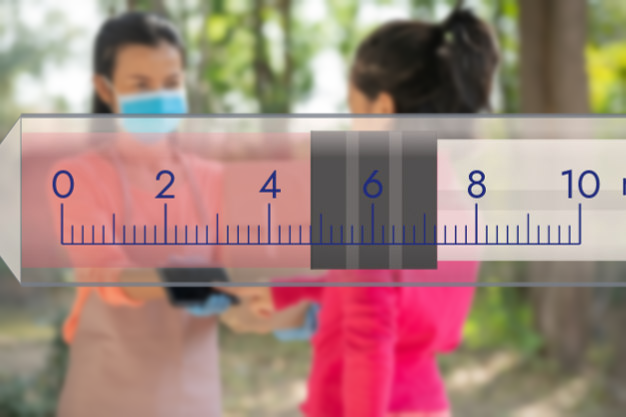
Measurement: 4.8 mL
